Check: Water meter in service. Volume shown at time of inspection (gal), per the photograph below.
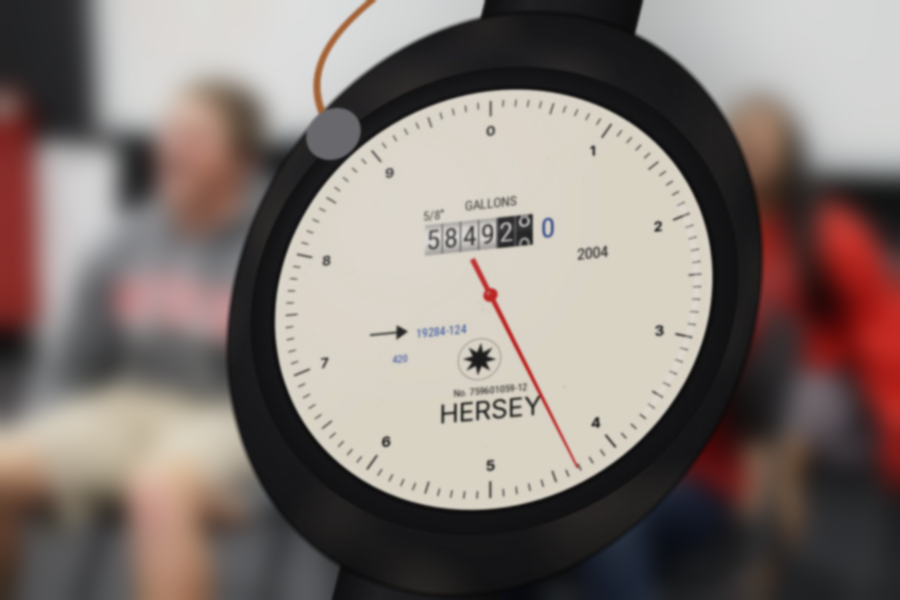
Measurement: 5849284.3 gal
